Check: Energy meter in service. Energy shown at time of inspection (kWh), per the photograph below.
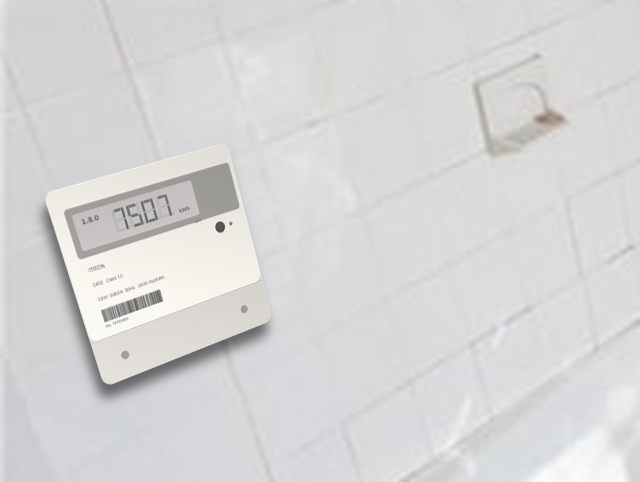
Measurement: 7507 kWh
